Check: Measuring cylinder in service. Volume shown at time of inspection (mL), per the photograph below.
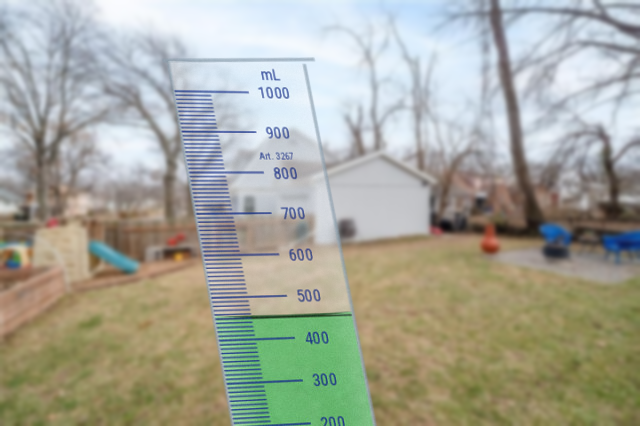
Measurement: 450 mL
